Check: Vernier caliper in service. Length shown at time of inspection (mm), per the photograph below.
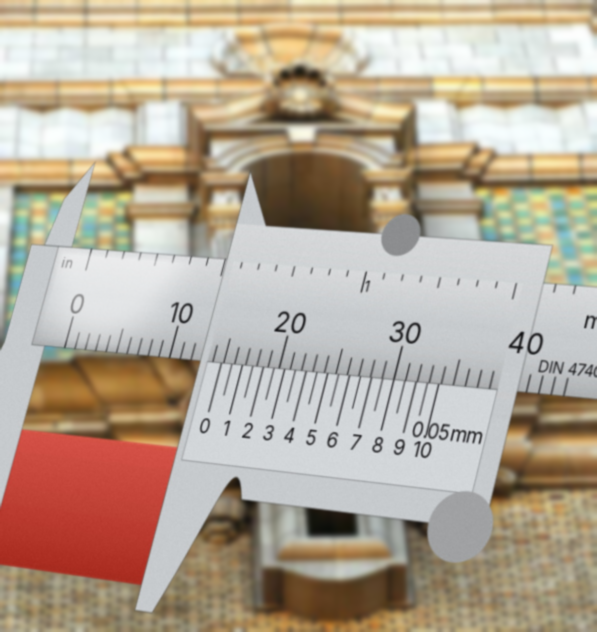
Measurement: 14.8 mm
